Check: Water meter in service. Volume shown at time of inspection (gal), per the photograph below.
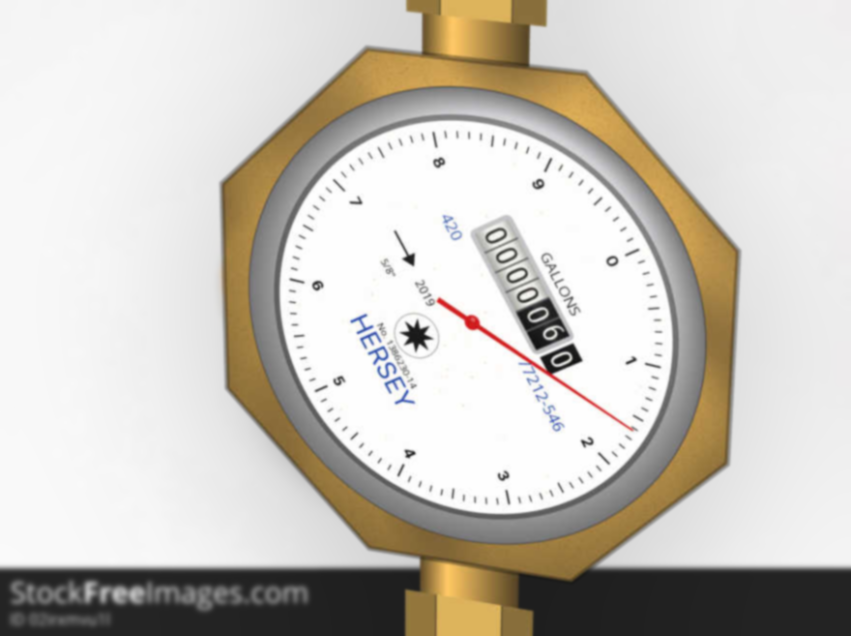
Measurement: 61.6 gal
